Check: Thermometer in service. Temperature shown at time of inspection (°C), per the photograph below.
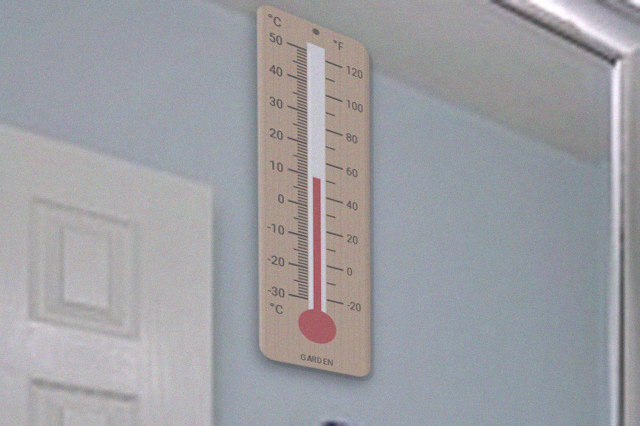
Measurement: 10 °C
